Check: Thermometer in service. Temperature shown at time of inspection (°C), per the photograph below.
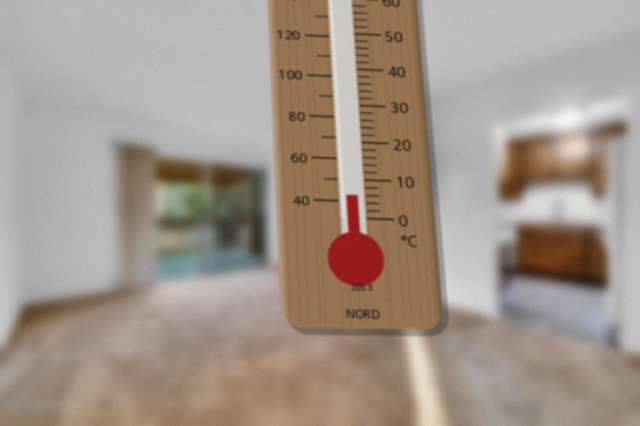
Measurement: 6 °C
